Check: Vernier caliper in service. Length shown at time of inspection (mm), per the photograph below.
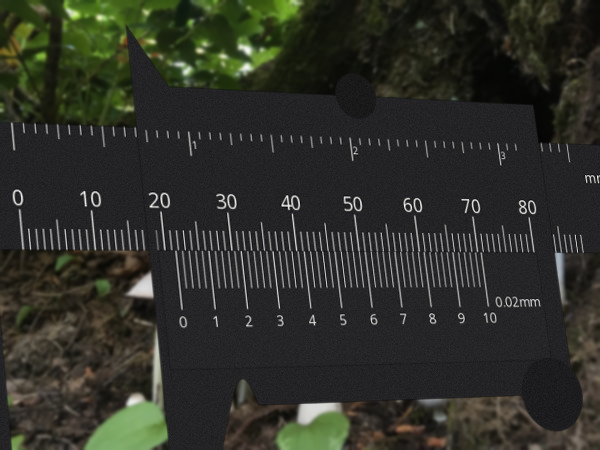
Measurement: 21.6 mm
